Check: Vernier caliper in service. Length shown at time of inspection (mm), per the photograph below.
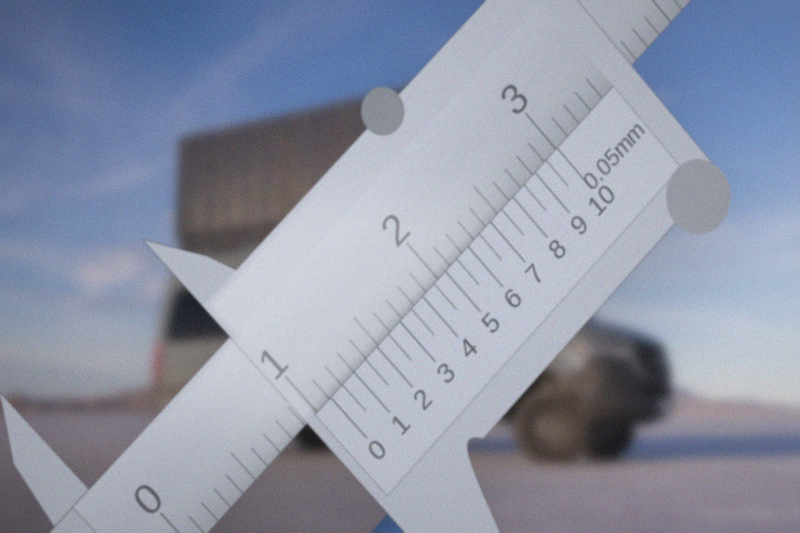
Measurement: 11.1 mm
